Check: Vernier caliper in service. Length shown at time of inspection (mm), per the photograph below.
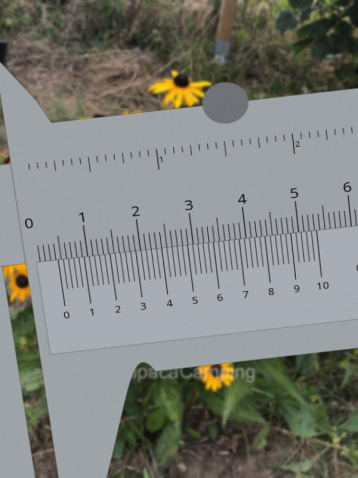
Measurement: 4.4 mm
